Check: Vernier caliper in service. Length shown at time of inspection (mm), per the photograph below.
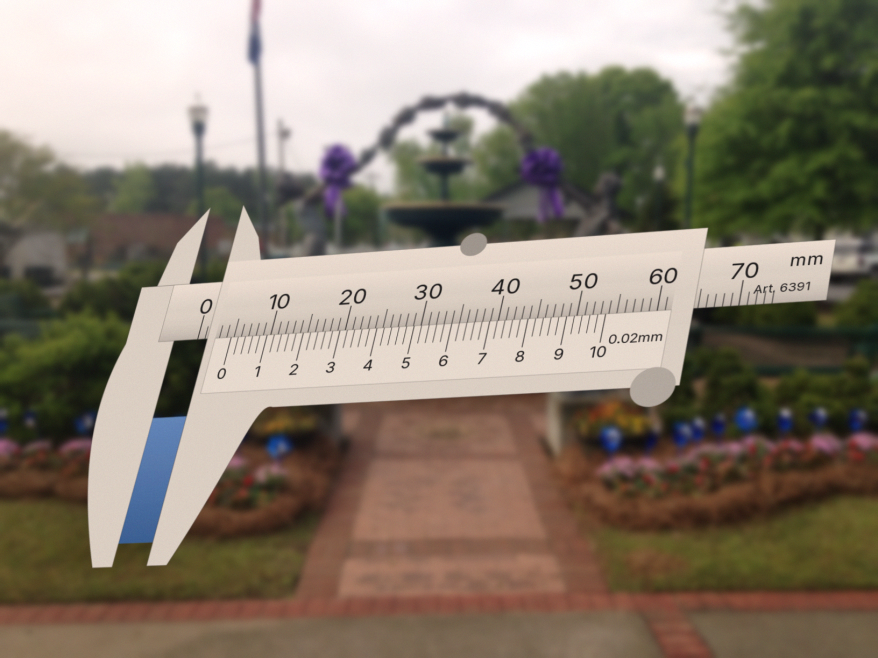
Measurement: 4.6 mm
